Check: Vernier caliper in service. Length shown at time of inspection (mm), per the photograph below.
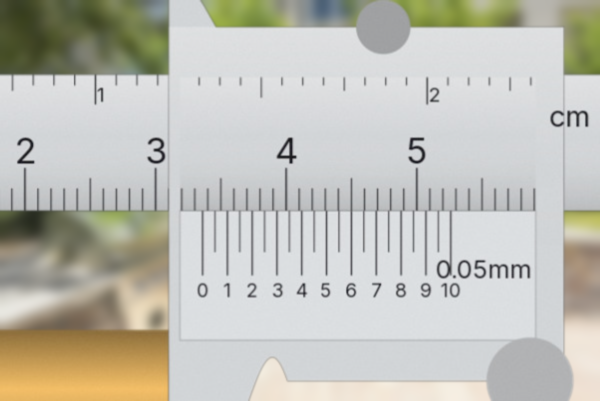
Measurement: 33.6 mm
